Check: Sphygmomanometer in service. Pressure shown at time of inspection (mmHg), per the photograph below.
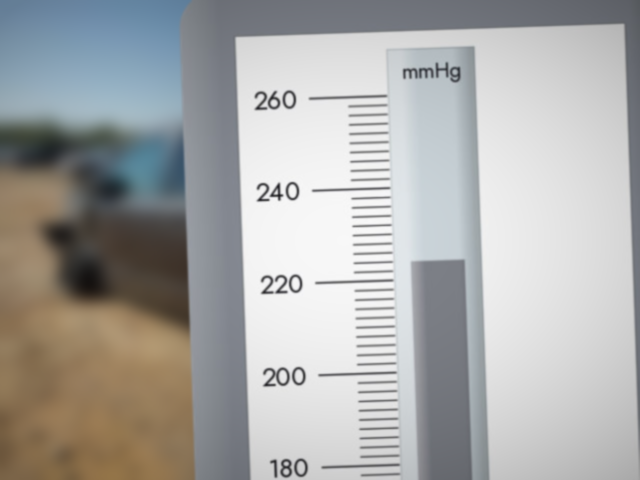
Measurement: 224 mmHg
